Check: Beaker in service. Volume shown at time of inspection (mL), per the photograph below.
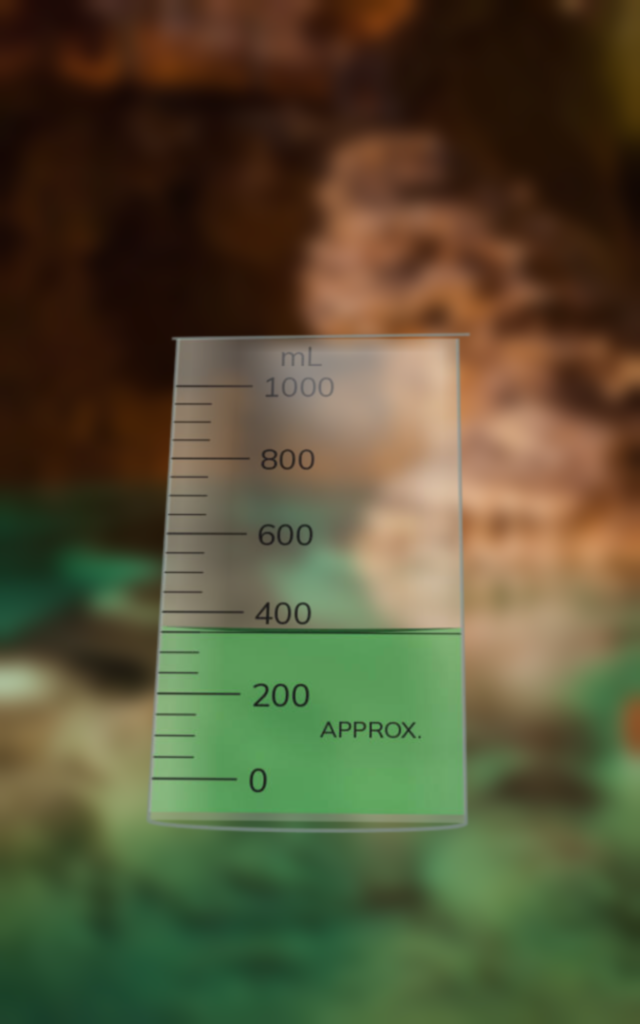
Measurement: 350 mL
